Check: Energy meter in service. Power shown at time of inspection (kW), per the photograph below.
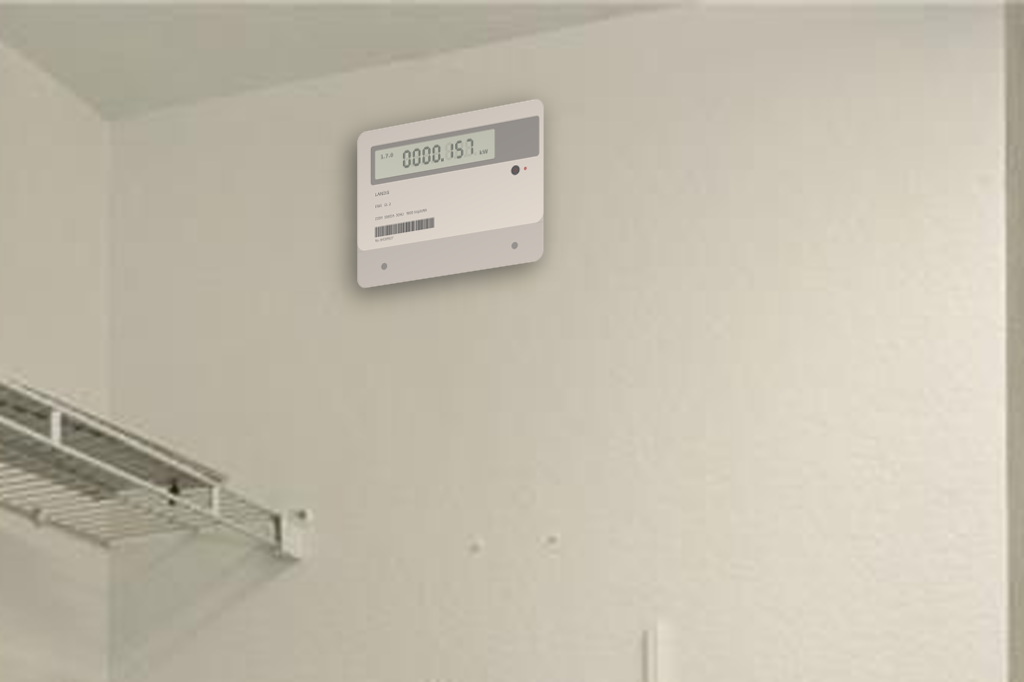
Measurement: 0.157 kW
